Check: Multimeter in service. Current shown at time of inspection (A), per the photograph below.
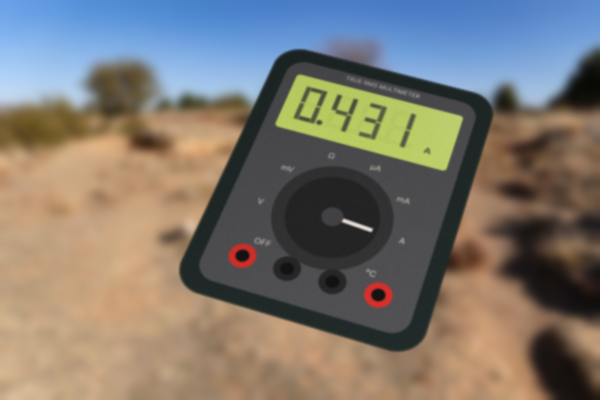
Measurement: 0.431 A
